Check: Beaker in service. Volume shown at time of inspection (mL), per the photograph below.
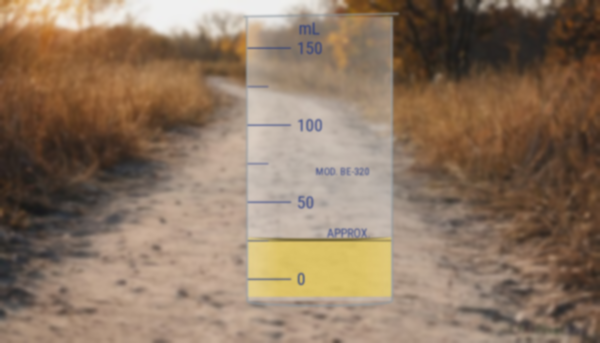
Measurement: 25 mL
